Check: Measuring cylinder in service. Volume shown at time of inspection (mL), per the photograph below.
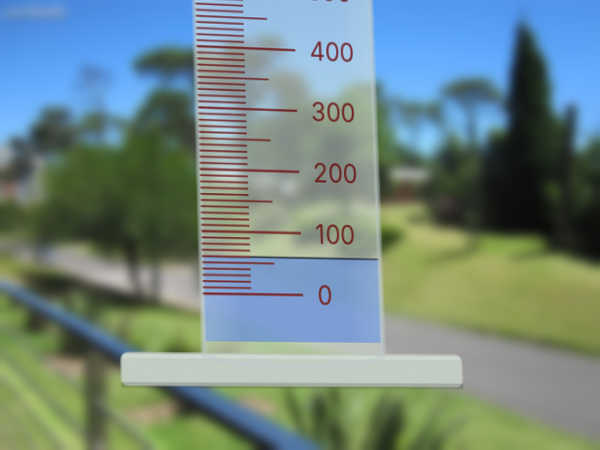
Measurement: 60 mL
